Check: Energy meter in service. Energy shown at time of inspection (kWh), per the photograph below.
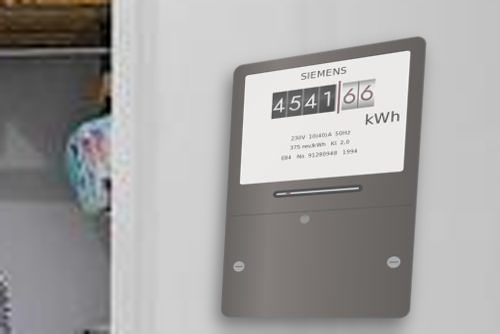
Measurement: 4541.66 kWh
